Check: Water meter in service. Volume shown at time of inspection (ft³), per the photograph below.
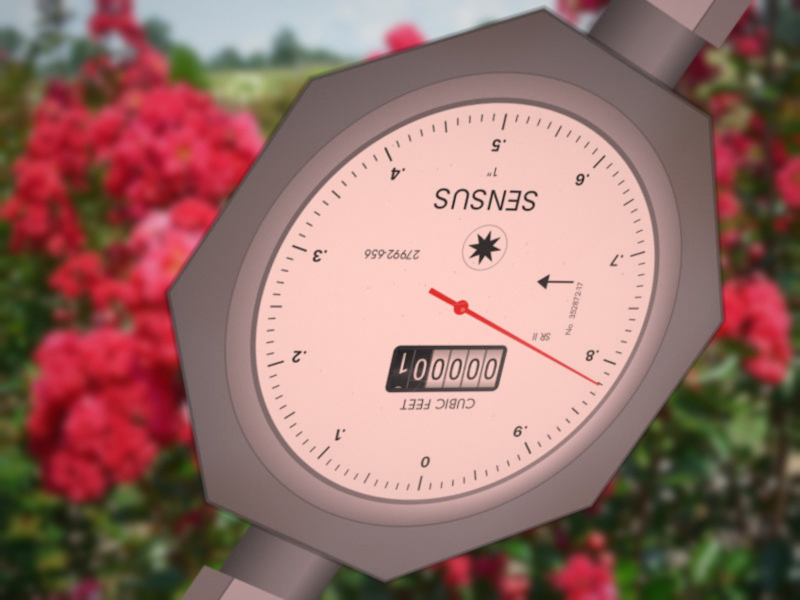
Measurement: 0.82 ft³
